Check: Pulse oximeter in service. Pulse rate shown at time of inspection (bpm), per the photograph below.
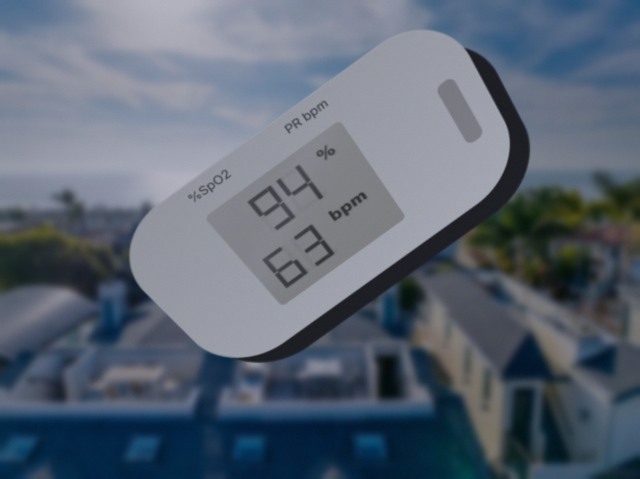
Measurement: 63 bpm
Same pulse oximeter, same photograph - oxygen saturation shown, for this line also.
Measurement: 94 %
